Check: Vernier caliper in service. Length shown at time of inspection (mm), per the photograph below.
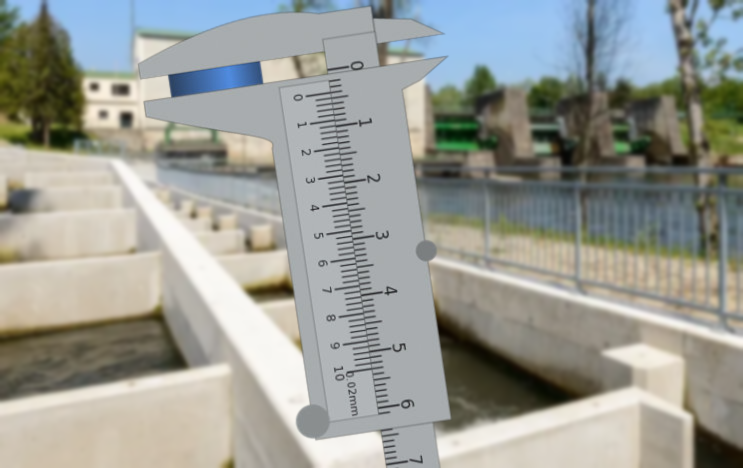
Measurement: 4.0 mm
